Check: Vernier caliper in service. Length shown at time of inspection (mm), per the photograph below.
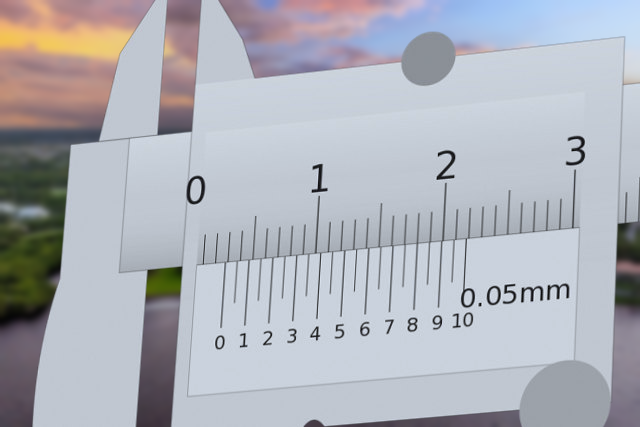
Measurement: 2.8 mm
